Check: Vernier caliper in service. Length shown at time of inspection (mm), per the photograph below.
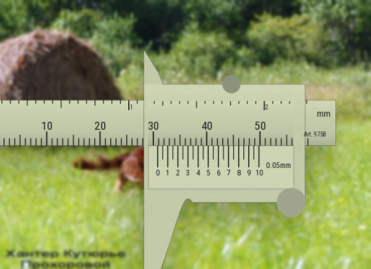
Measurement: 30.8 mm
